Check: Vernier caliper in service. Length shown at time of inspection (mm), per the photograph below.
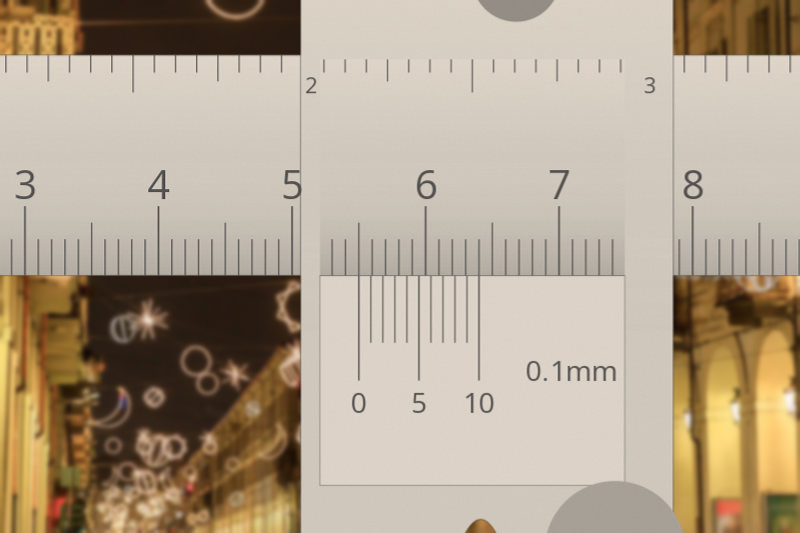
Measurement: 55.0 mm
